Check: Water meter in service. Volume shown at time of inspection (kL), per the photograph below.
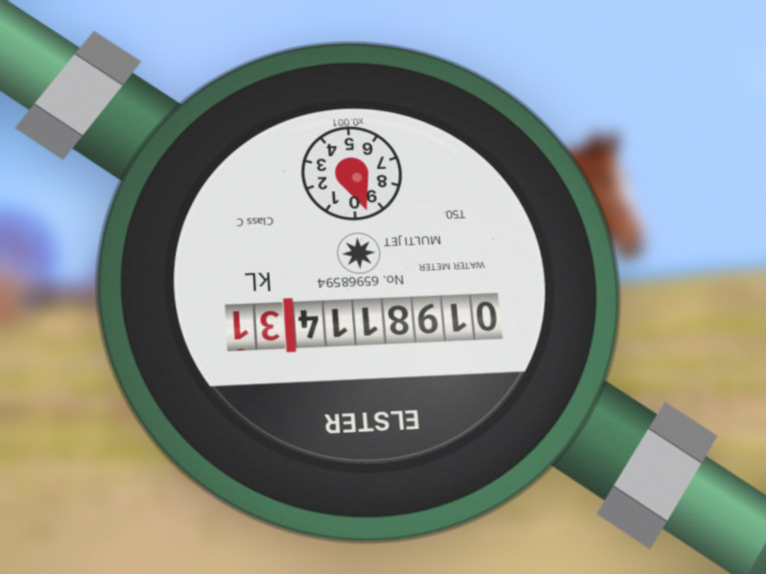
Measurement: 198114.309 kL
